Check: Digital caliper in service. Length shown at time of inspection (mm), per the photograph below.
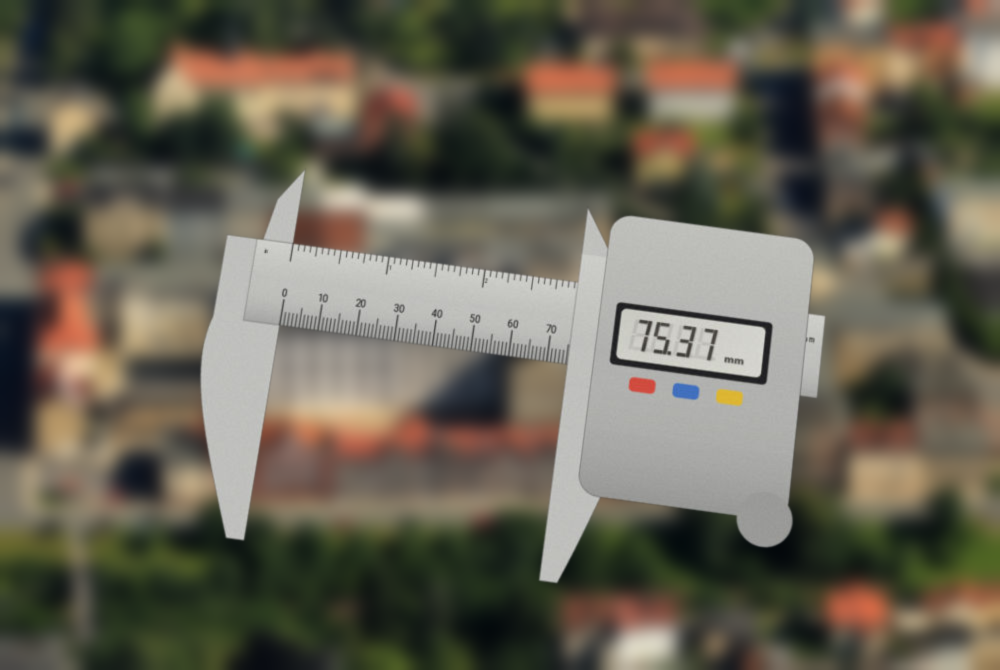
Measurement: 75.37 mm
